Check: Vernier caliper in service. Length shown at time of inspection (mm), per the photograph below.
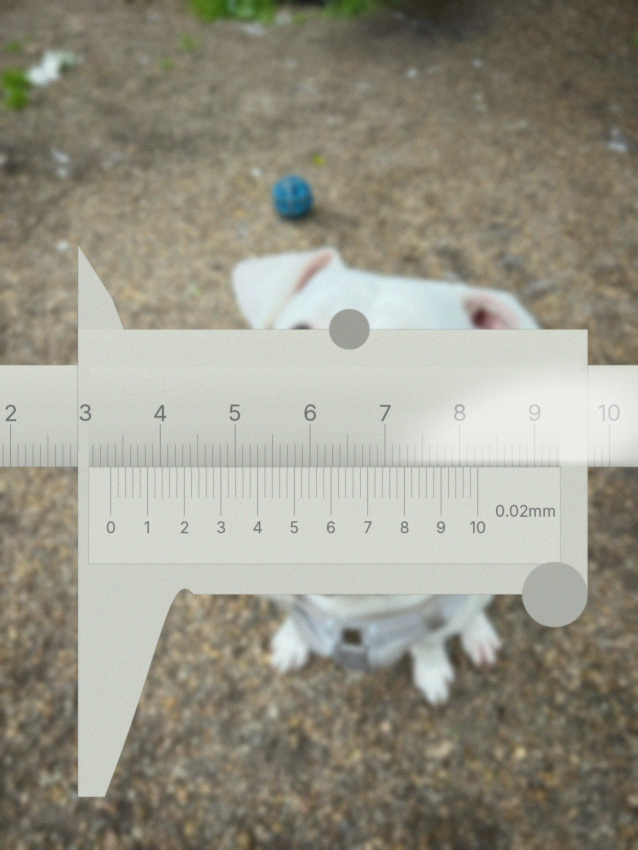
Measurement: 33.4 mm
